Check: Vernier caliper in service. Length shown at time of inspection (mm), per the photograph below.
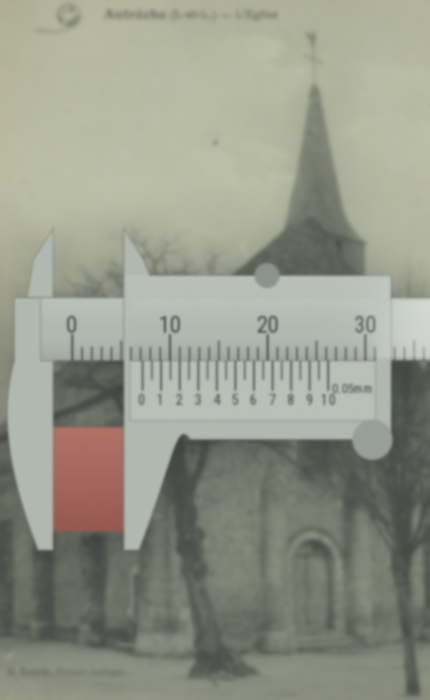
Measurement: 7.2 mm
